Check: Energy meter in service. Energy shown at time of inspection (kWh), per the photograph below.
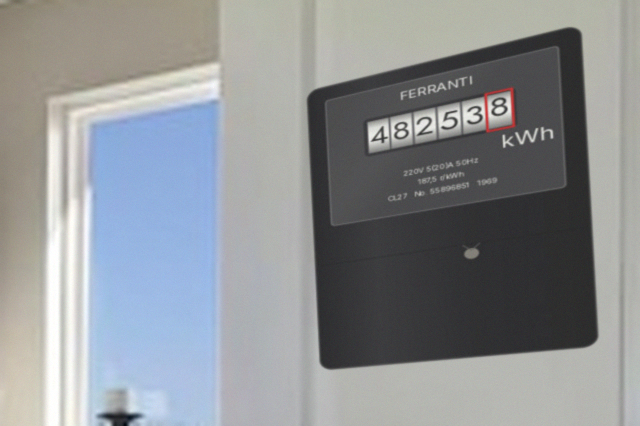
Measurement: 48253.8 kWh
